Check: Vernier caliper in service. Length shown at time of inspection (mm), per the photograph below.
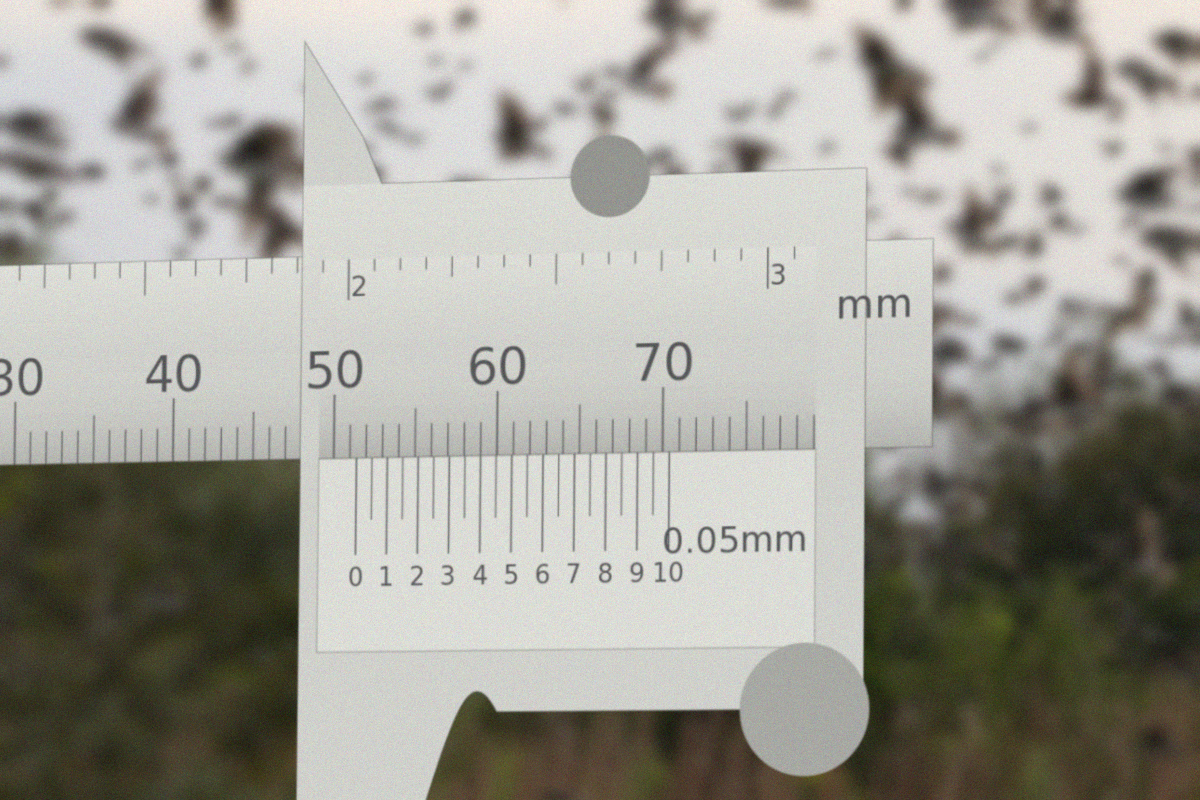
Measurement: 51.4 mm
